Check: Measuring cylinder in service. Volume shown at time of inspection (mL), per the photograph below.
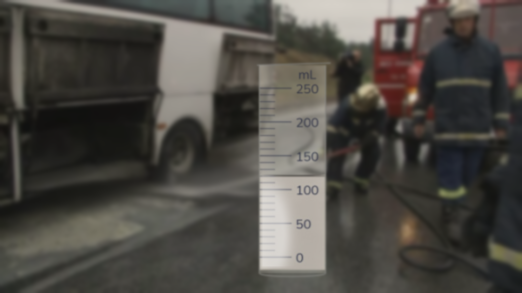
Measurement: 120 mL
